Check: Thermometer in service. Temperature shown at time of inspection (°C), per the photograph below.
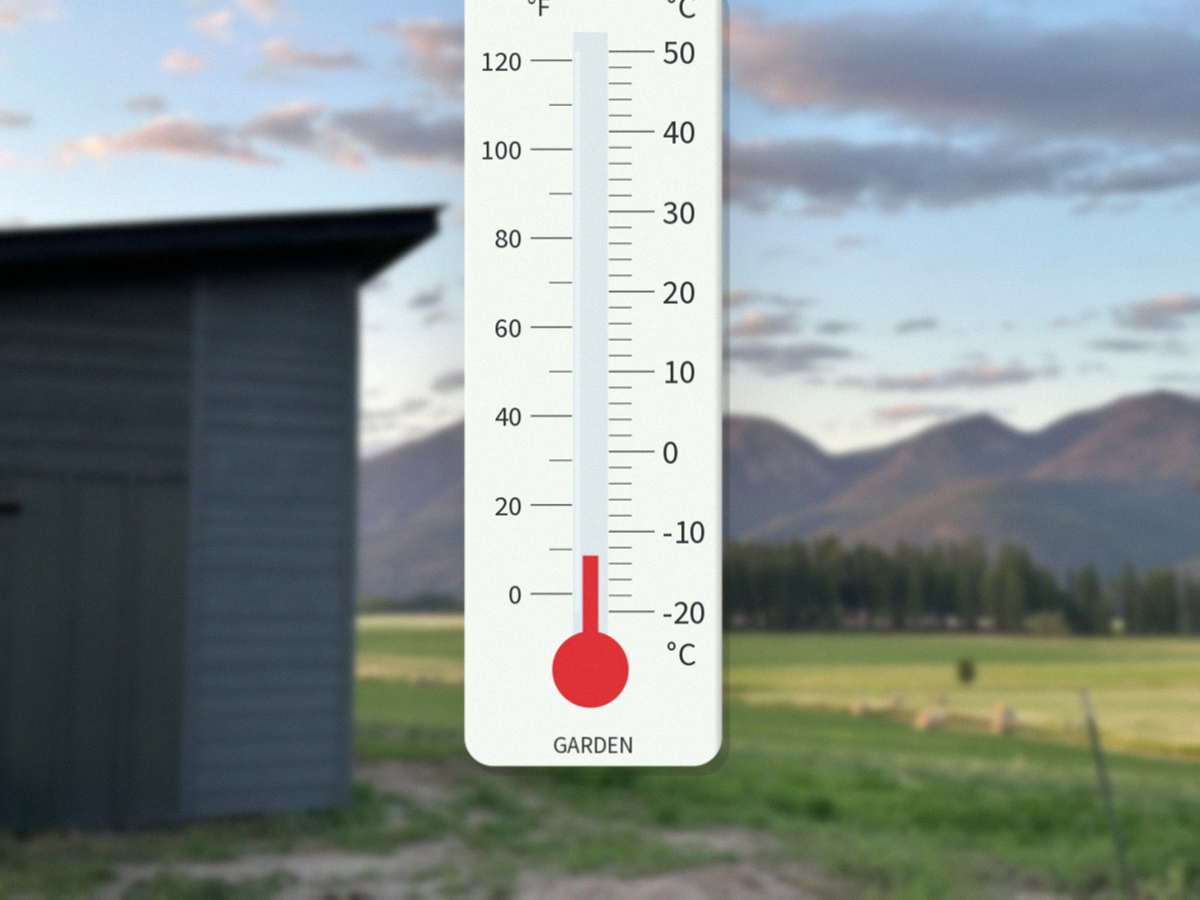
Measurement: -13 °C
